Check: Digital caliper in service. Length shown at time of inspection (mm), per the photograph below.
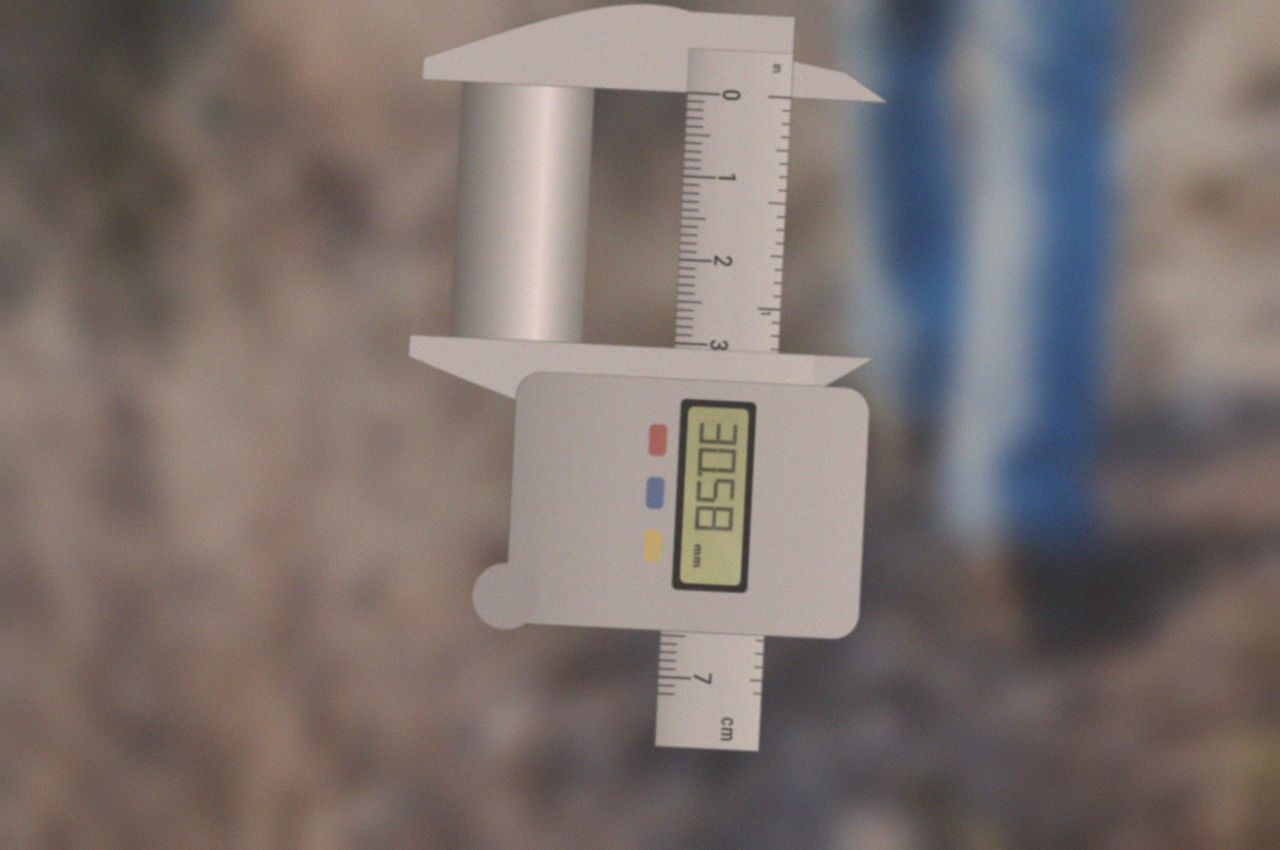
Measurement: 30.58 mm
